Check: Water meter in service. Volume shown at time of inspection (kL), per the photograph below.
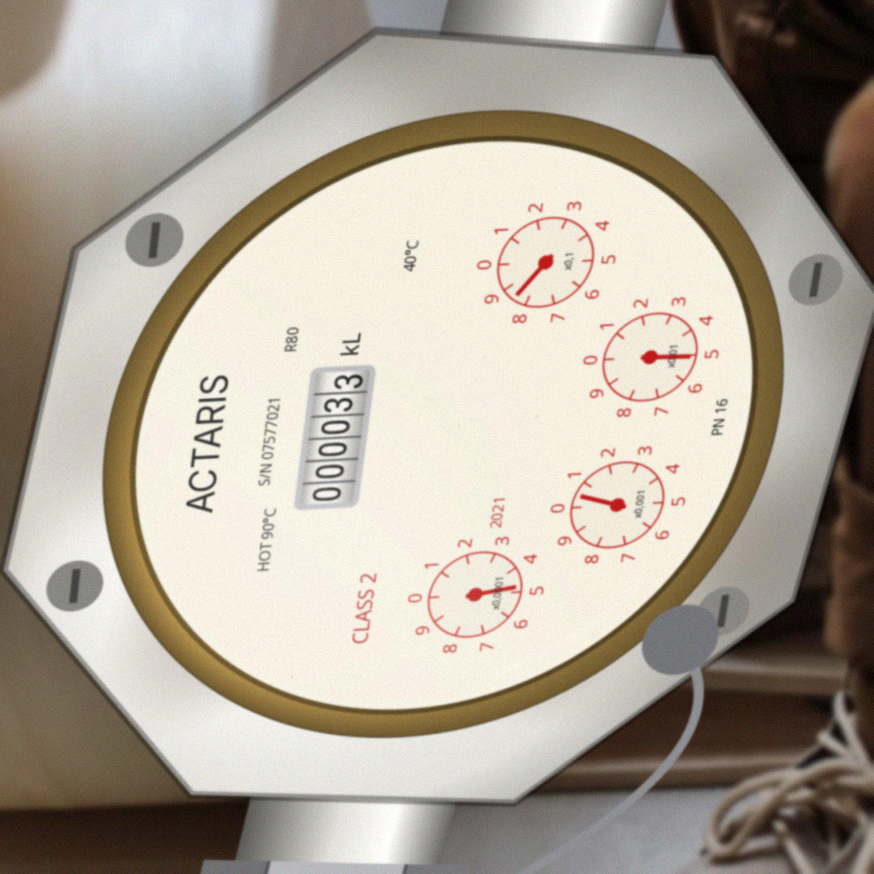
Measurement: 32.8504 kL
